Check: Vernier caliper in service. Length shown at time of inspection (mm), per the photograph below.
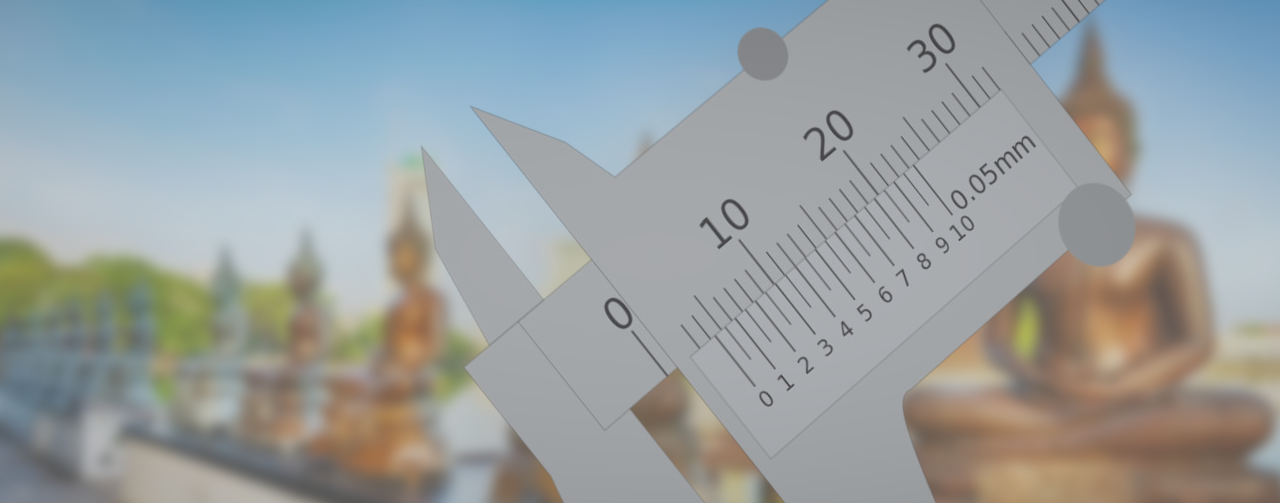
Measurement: 4.4 mm
